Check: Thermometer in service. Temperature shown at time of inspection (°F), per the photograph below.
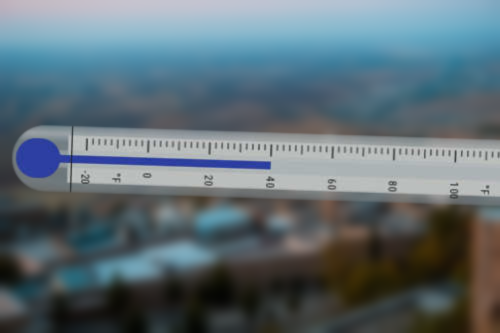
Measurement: 40 °F
